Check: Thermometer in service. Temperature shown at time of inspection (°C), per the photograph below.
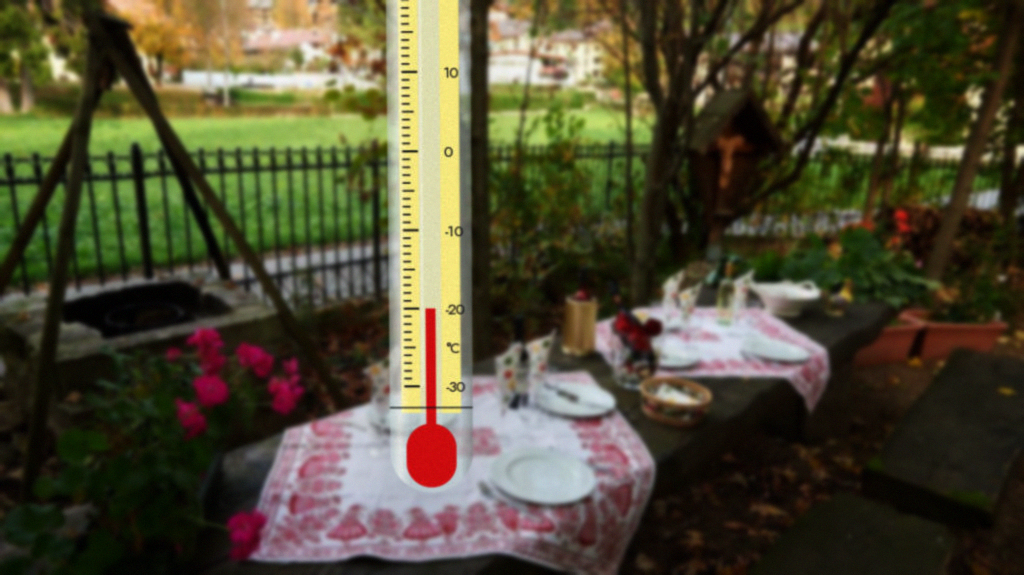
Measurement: -20 °C
